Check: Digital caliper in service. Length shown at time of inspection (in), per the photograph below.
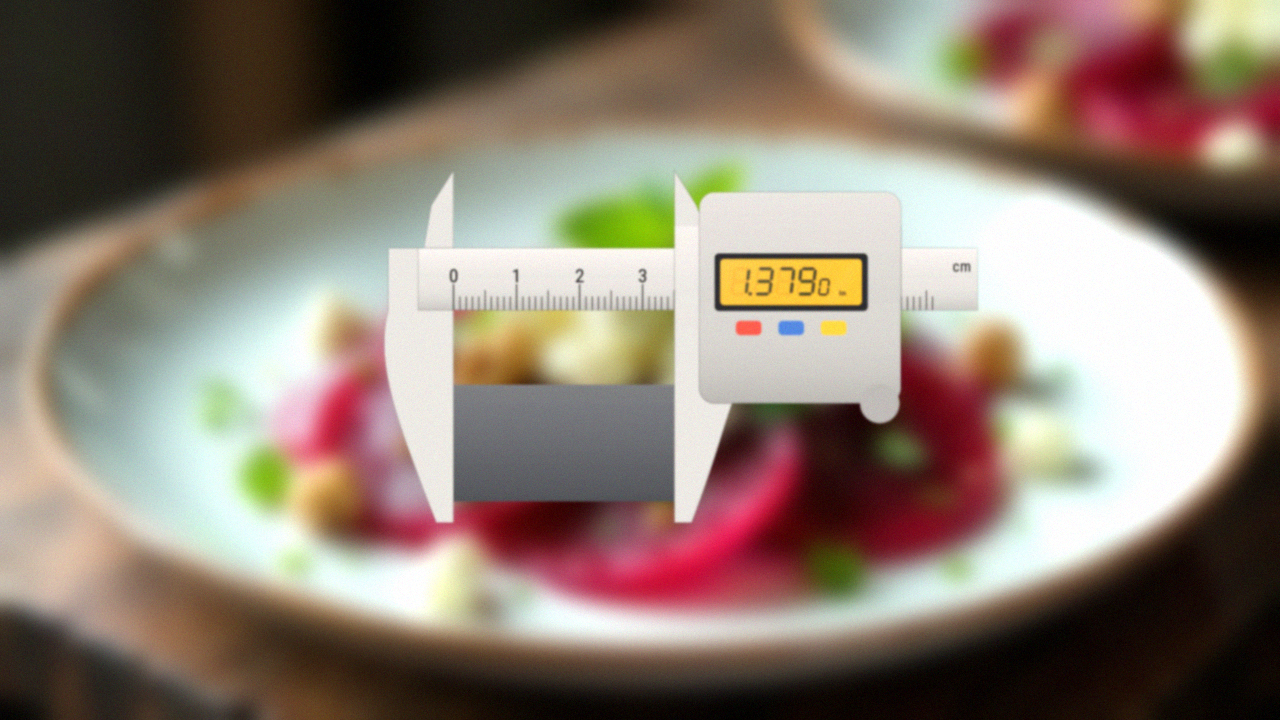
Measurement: 1.3790 in
